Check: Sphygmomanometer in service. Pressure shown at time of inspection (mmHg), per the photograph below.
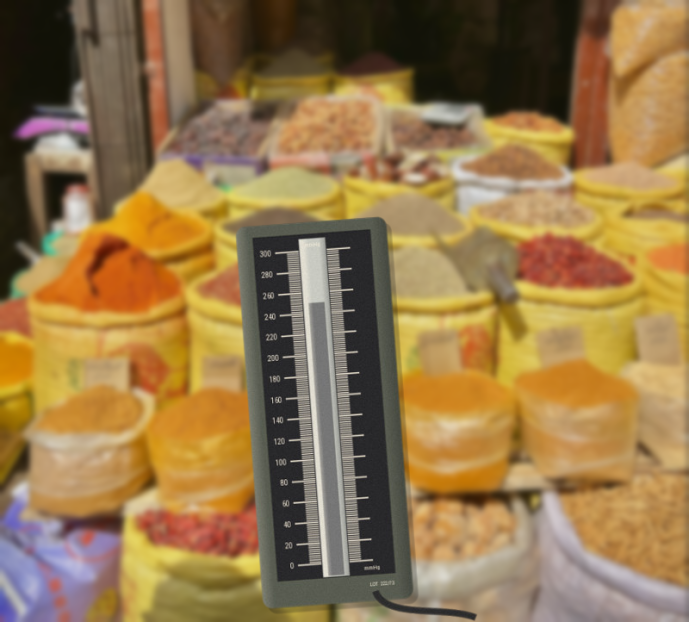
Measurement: 250 mmHg
